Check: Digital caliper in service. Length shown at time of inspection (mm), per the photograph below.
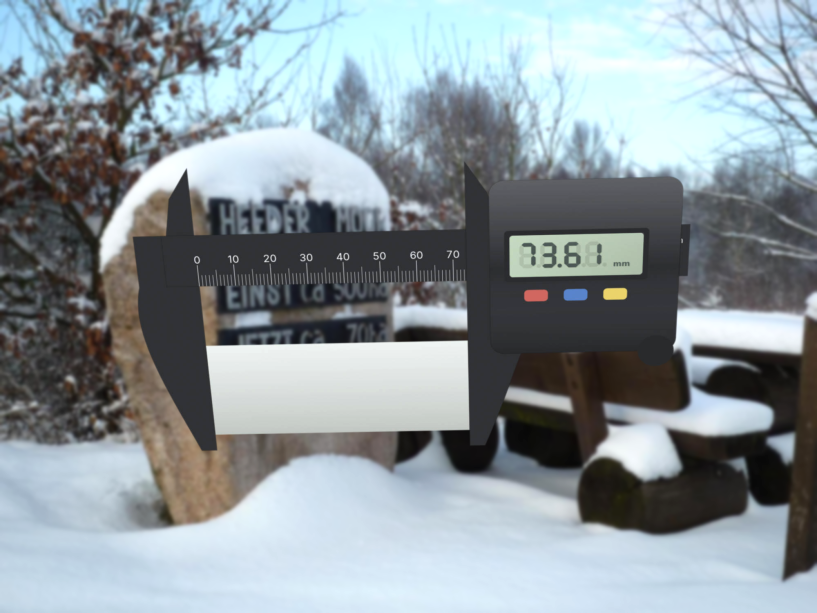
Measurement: 73.61 mm
